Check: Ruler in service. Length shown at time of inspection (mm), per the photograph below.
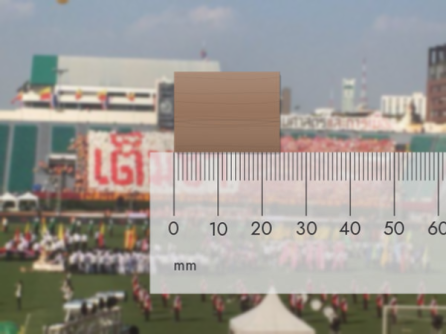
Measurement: 24 mm
